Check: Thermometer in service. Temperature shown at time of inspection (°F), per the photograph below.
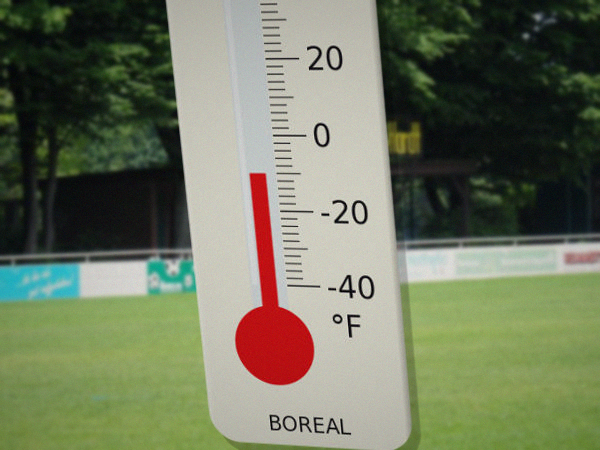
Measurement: -10 °F
